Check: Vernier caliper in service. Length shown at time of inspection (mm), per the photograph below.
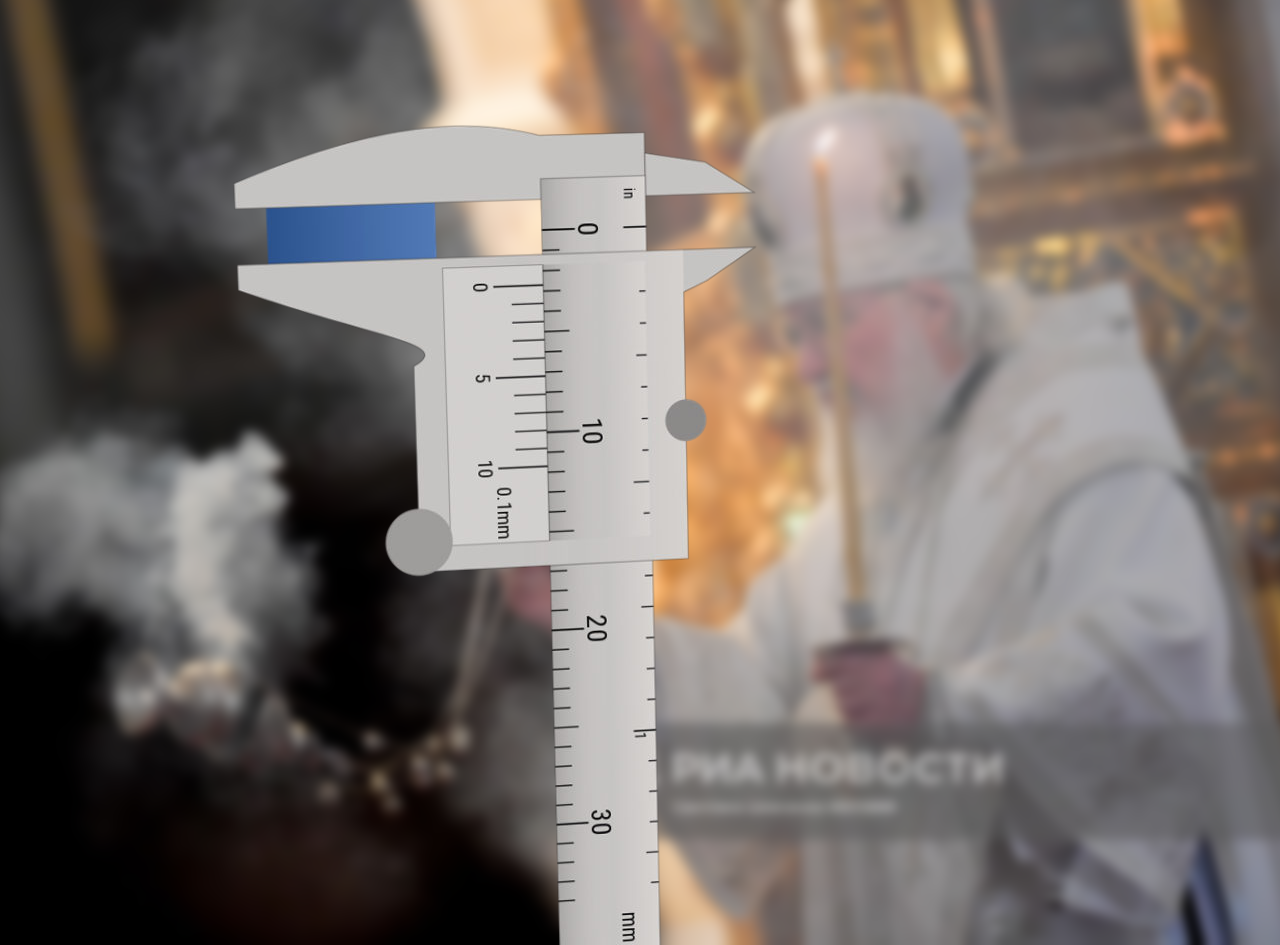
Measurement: 2.7 mm
